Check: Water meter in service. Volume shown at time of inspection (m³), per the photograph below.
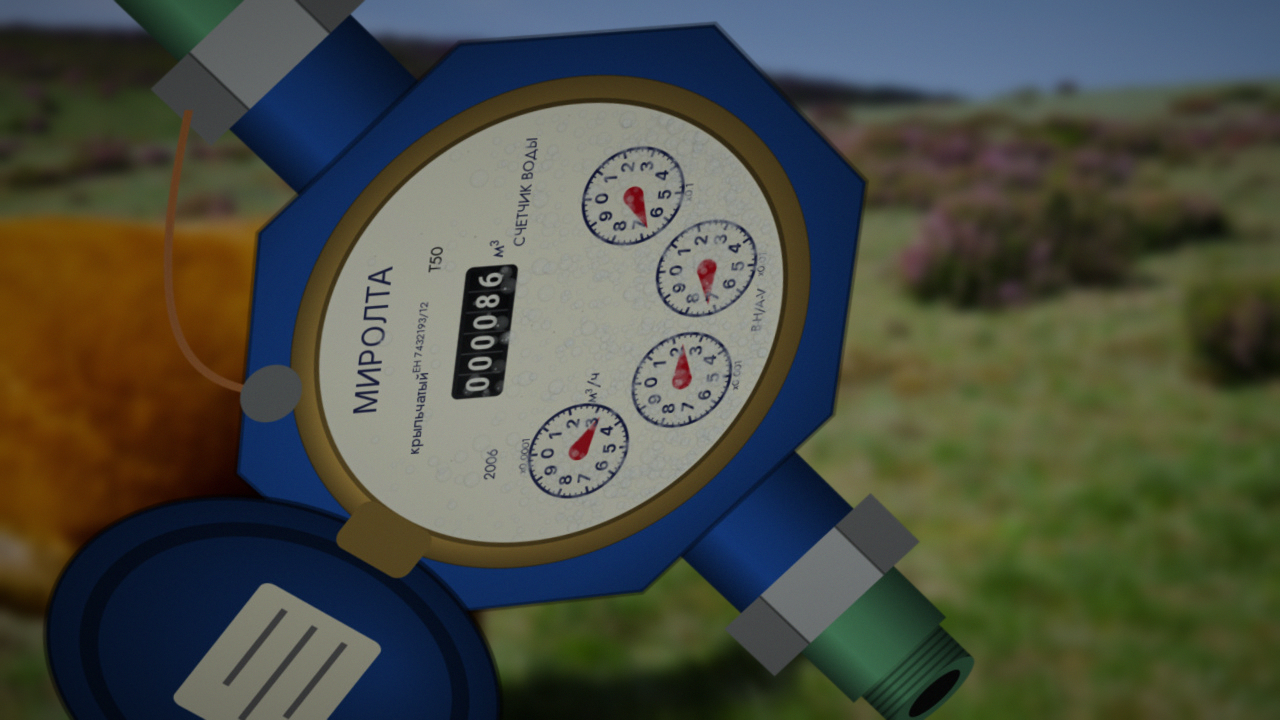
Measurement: 86.6723 m³
